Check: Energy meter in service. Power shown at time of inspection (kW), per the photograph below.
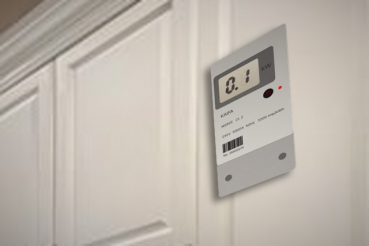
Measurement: 0.1 kW
